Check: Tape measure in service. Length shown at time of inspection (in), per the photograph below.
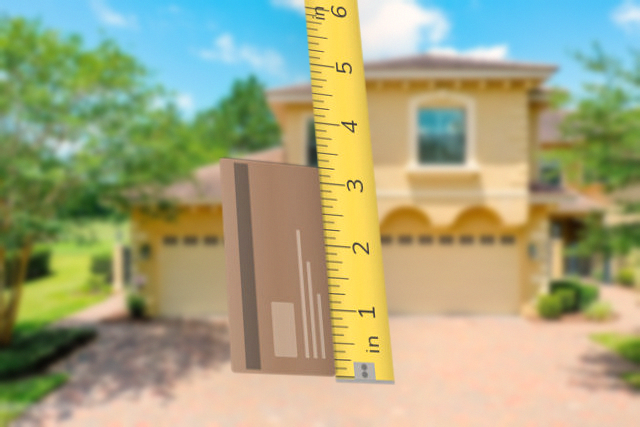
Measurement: 3.25 in
